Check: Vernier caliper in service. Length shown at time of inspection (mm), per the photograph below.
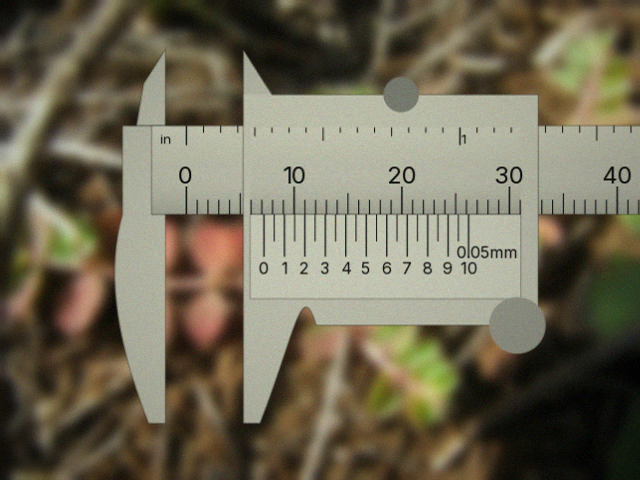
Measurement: 7.2 mm
